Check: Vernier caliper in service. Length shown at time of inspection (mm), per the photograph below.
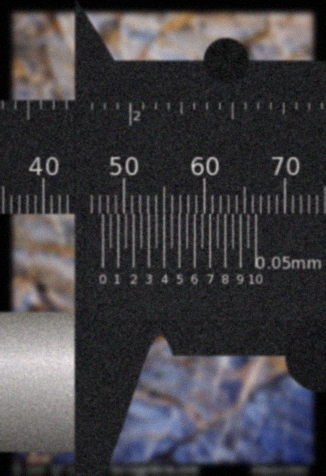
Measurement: 47.4 mm
